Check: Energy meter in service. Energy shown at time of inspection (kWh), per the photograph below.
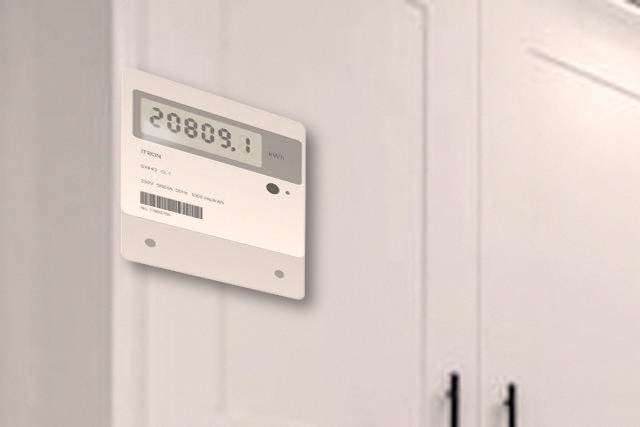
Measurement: 20809.1 kWh
